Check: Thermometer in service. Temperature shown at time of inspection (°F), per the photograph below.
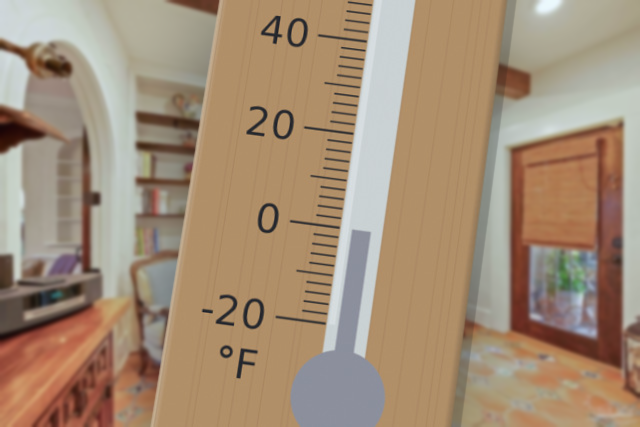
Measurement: 0 °F
